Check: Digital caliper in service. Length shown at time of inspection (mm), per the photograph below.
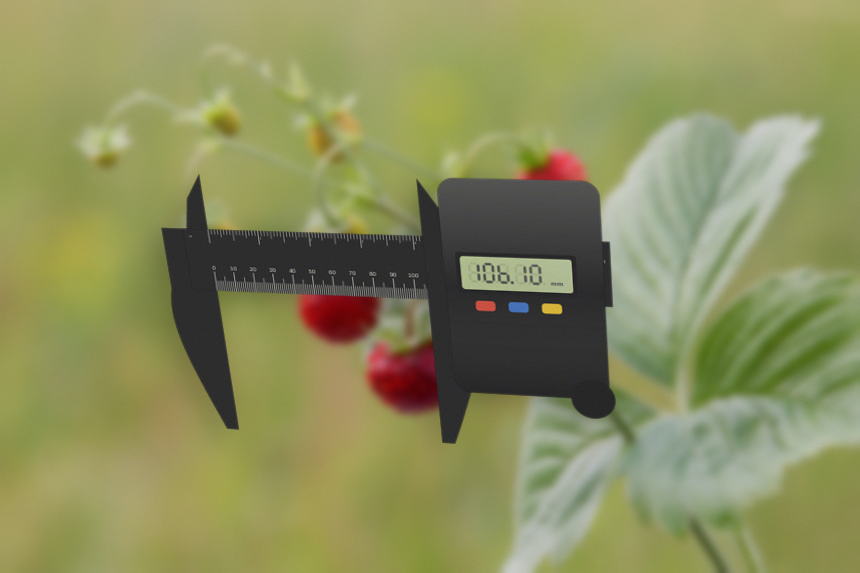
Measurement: 106.10 mm
